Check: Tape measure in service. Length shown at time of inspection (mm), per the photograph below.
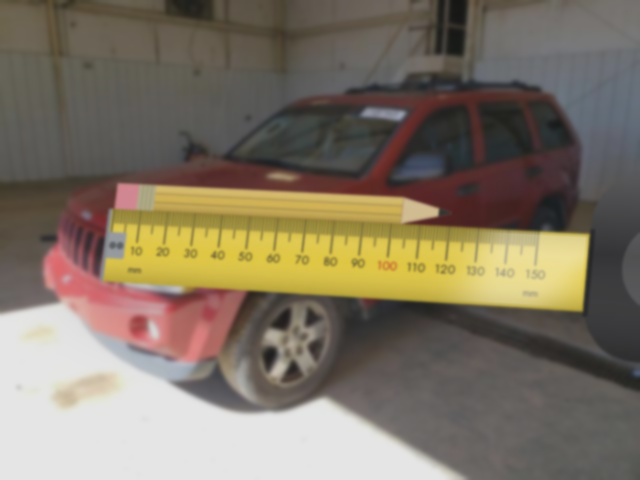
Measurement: 120 mm
